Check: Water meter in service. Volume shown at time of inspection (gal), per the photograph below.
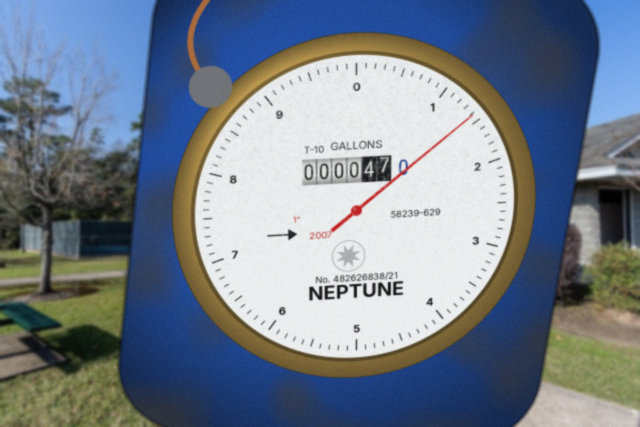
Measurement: 471.4 gal
